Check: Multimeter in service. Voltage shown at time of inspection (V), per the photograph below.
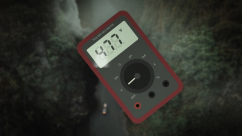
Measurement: 477 V
